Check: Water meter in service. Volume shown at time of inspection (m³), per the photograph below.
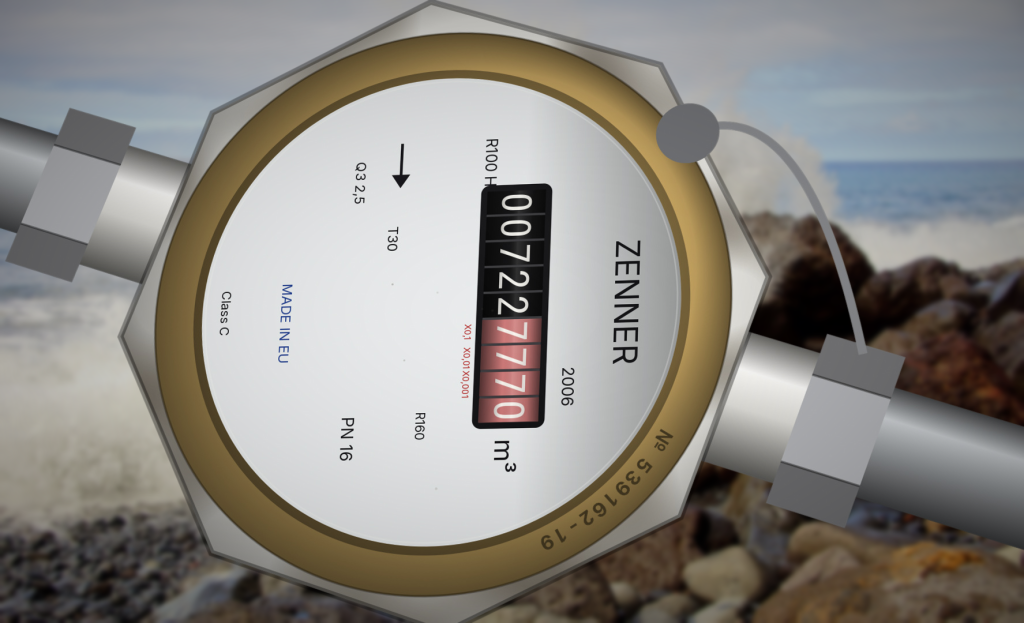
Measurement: 722.7770 m³
